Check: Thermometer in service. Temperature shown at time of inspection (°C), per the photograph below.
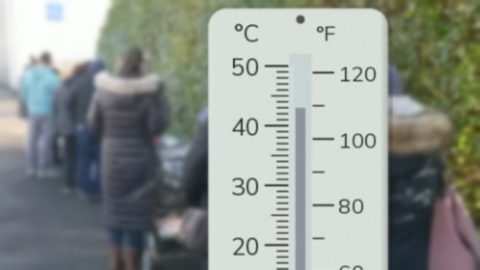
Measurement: 43 °C
